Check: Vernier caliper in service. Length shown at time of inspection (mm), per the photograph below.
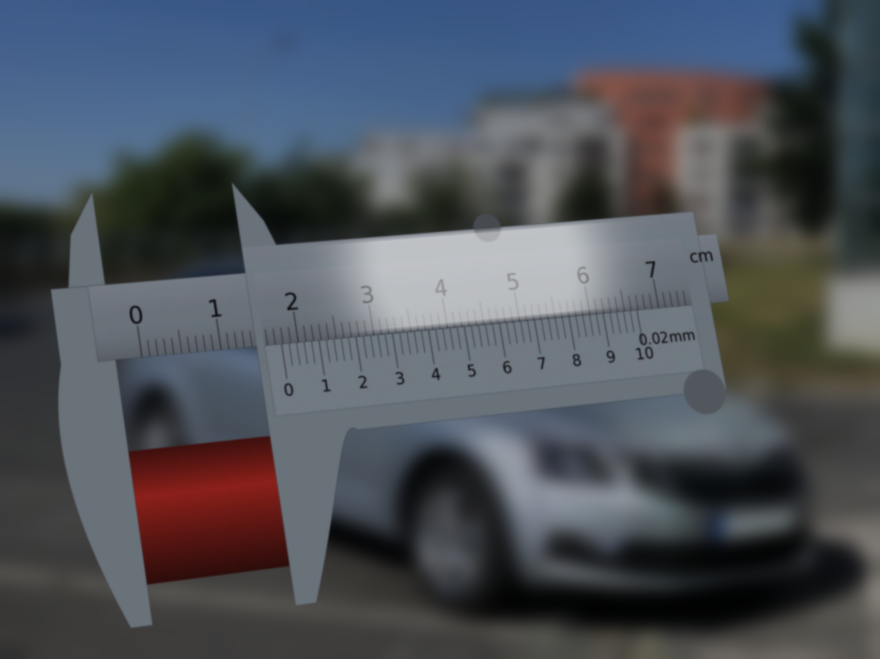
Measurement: 17.8 mm
